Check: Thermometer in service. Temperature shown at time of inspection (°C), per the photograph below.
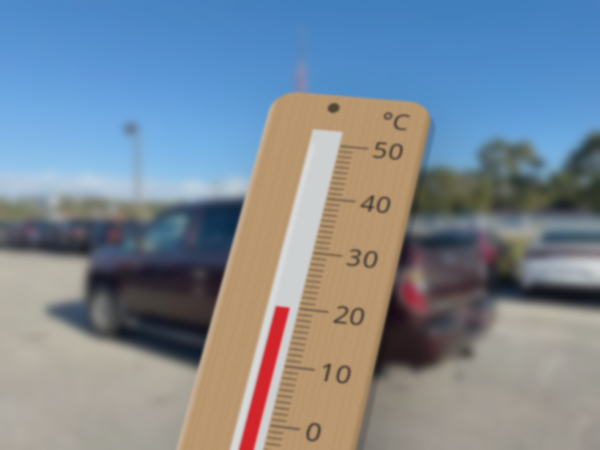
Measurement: 20 °C
